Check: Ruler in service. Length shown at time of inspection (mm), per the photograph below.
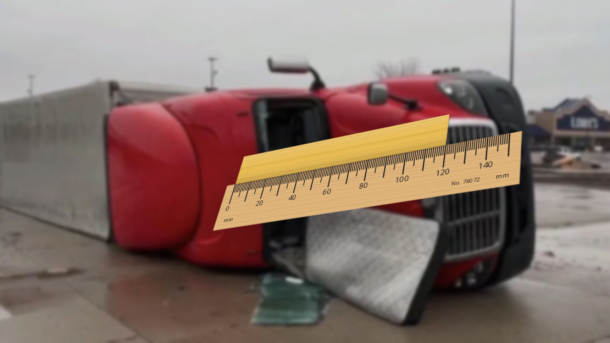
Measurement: 120 mm
